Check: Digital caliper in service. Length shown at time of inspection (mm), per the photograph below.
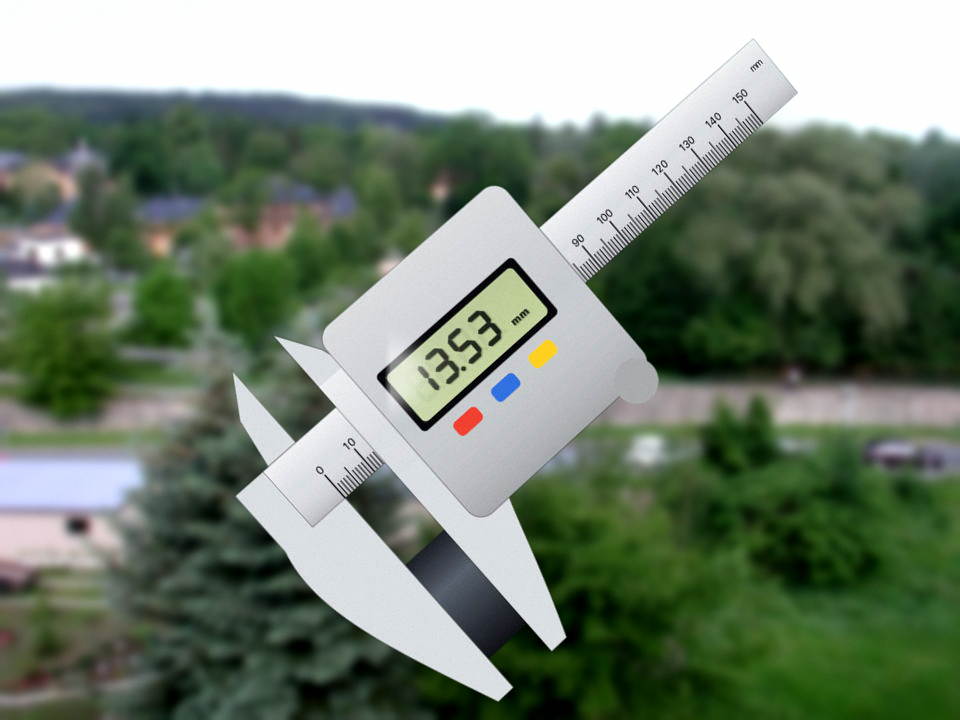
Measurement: 13.53 mm
